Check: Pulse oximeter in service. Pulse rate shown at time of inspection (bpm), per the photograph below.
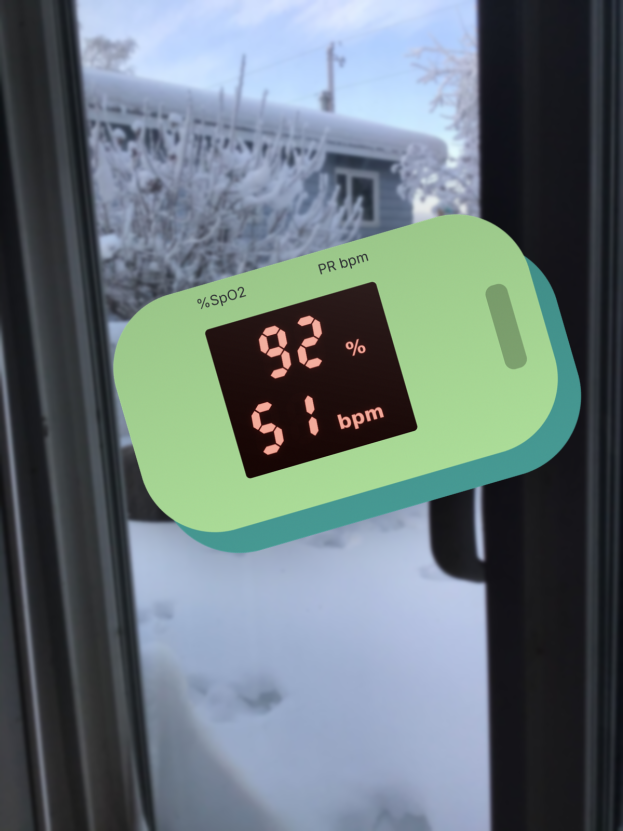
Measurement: 51 bpm
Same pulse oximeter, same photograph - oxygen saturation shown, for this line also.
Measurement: 92 %
